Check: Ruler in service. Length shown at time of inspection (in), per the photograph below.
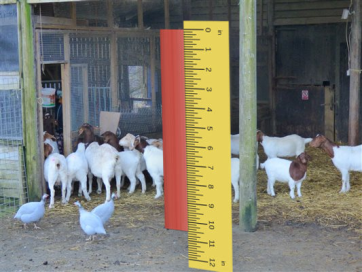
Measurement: 10.5 in
